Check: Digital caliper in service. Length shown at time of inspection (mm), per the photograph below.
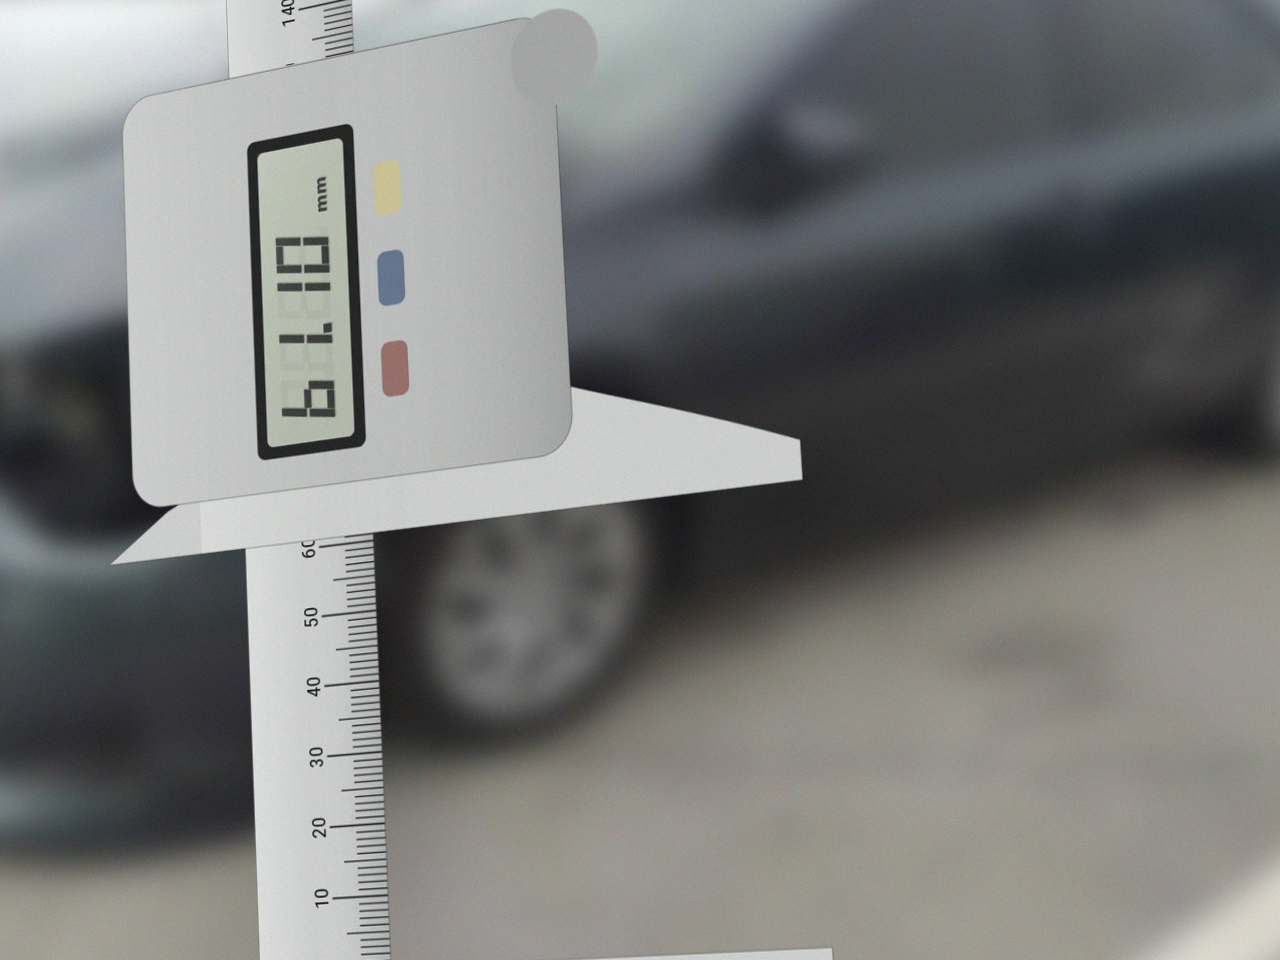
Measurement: 61.10 mm
